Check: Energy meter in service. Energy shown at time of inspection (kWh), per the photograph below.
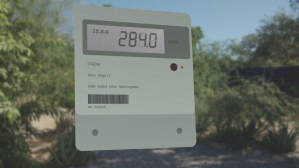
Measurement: 284.0 kWh
